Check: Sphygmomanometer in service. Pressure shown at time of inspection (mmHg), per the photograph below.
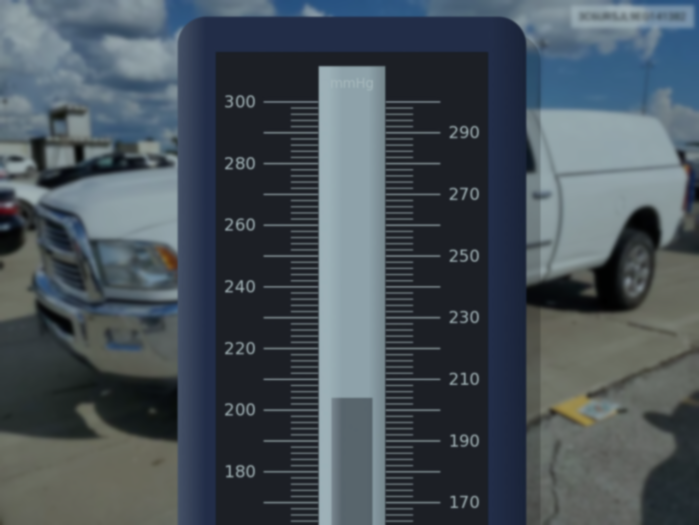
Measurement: 204 mmHg
